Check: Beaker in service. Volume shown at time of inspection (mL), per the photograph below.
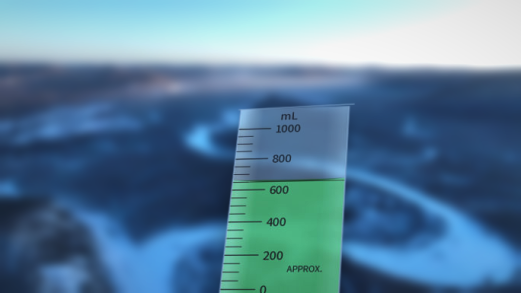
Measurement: 650 mL
